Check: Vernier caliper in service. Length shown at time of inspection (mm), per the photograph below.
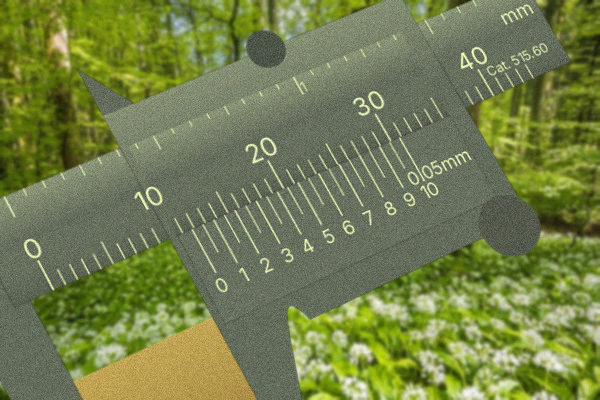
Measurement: 11.8 mm
